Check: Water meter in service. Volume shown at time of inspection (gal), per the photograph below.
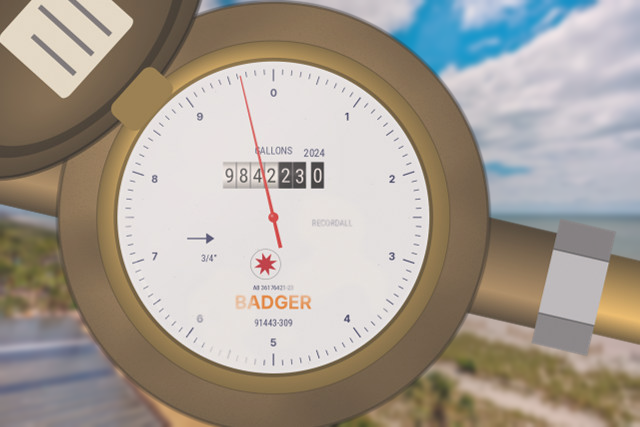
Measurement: 9842229.6 gal
